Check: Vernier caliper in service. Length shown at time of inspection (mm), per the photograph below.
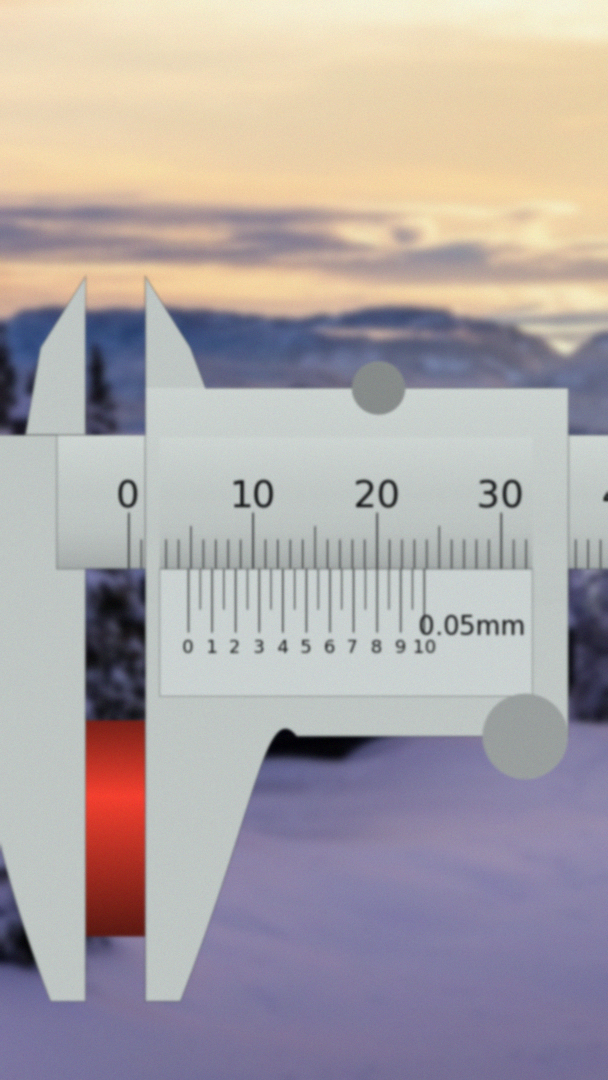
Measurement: 4.8 mm
